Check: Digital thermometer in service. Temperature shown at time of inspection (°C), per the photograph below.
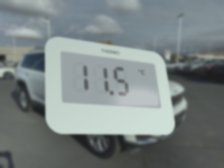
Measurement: 11.5 °C
